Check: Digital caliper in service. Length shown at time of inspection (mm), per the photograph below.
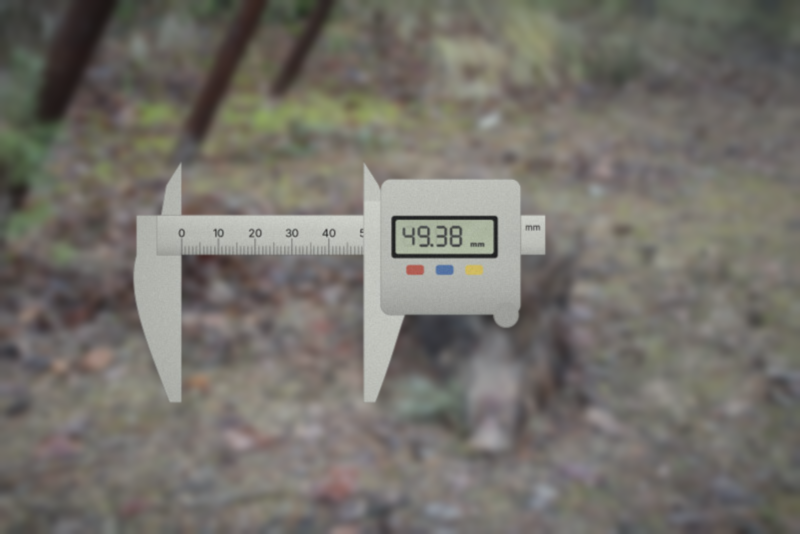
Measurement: 49.38 mm
